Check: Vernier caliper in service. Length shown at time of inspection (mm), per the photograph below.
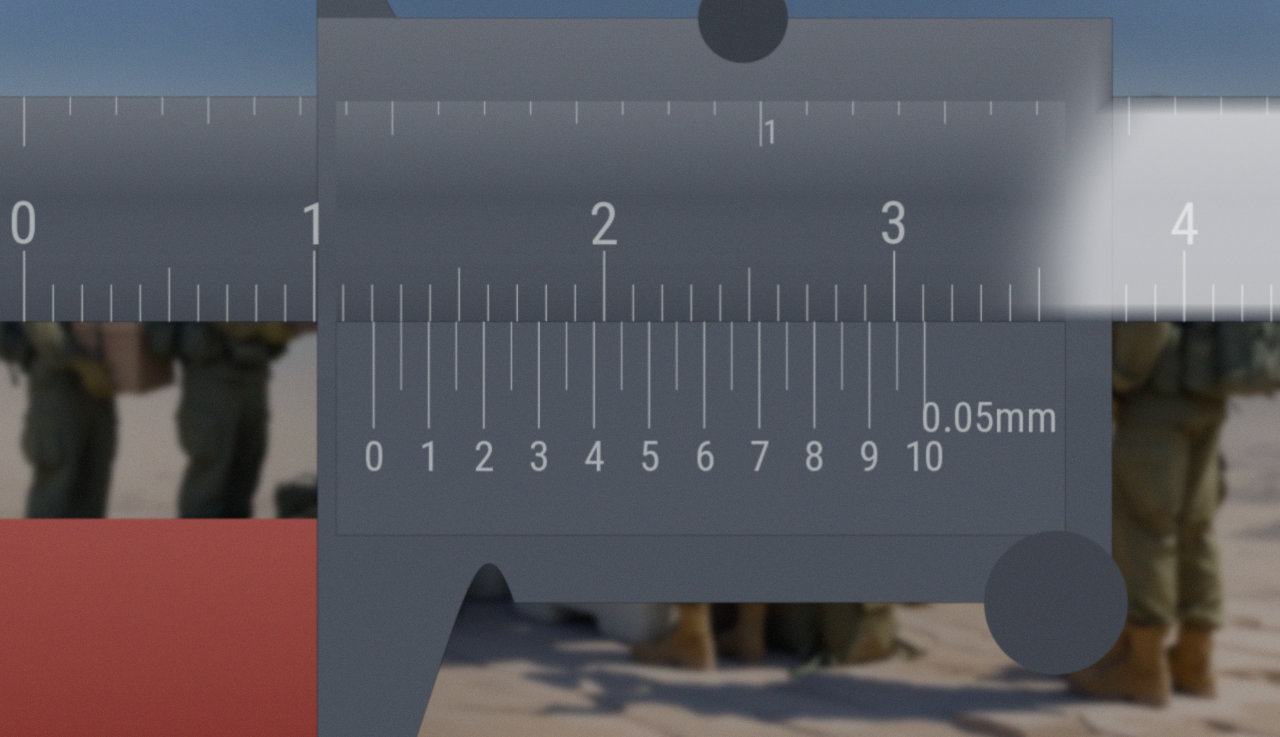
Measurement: 12.05 mm
